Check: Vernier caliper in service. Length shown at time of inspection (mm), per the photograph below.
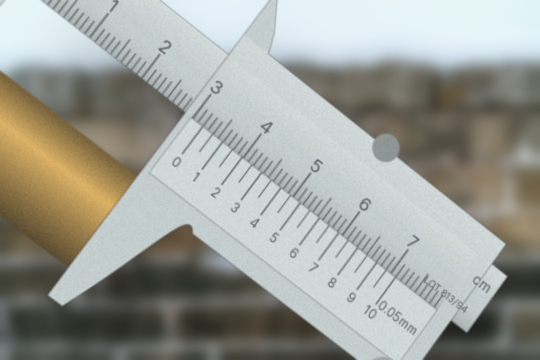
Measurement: 32.0 mm
